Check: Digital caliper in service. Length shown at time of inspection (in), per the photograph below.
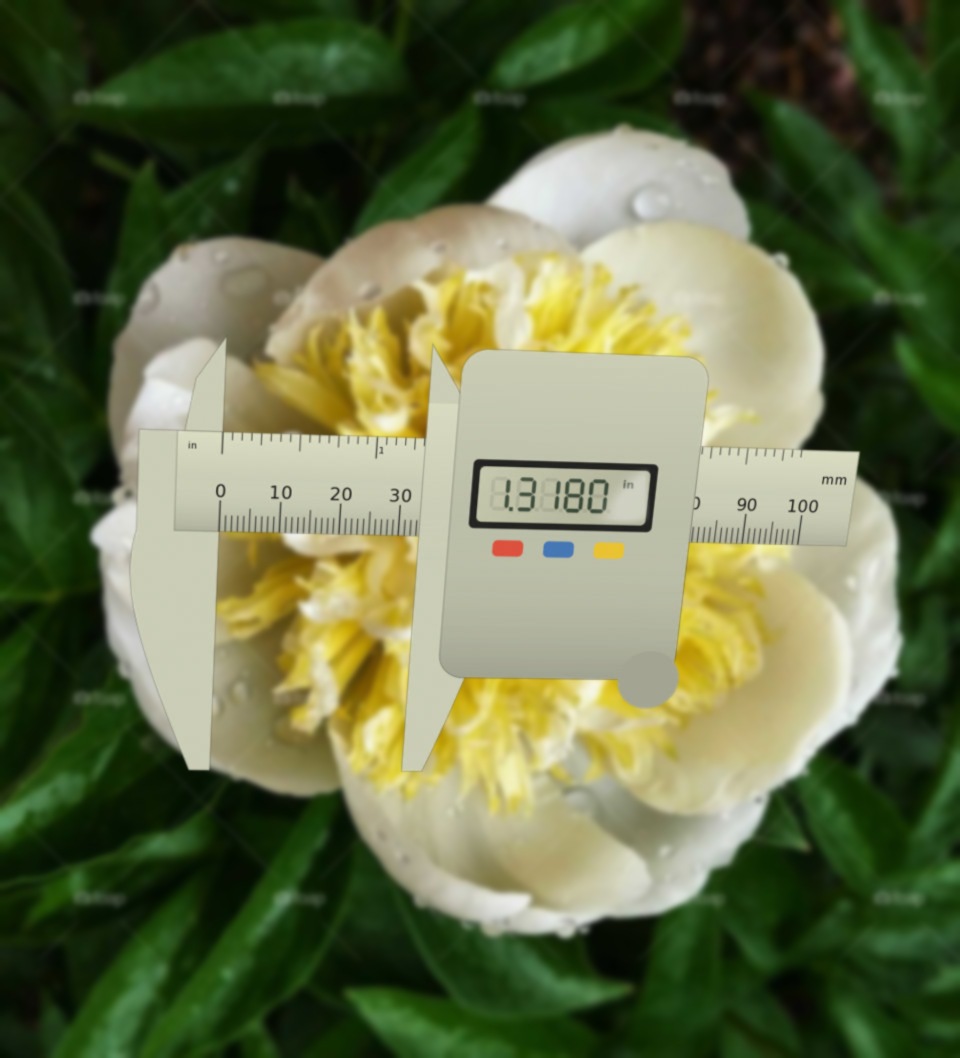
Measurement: 1.3180 in
